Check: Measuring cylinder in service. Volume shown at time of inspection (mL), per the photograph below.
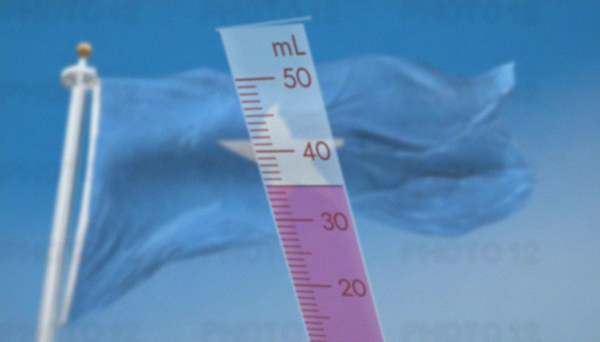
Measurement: 35 mL
